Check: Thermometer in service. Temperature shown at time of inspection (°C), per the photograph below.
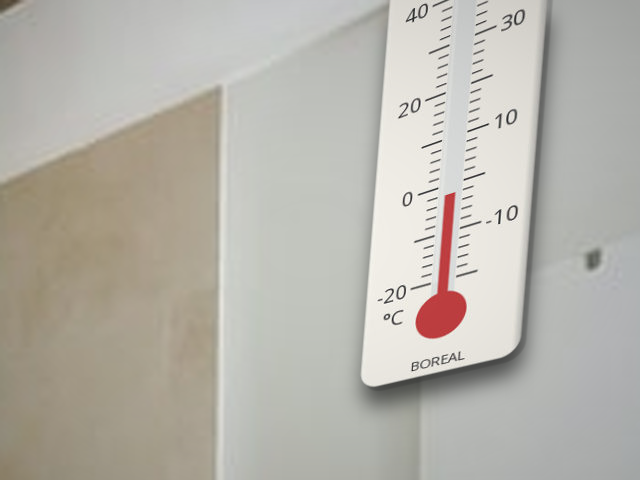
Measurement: -2 °C
